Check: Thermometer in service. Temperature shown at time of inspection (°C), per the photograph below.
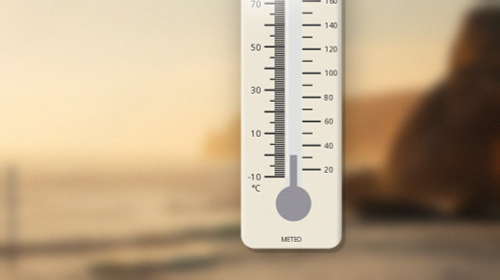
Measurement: 0 °C
